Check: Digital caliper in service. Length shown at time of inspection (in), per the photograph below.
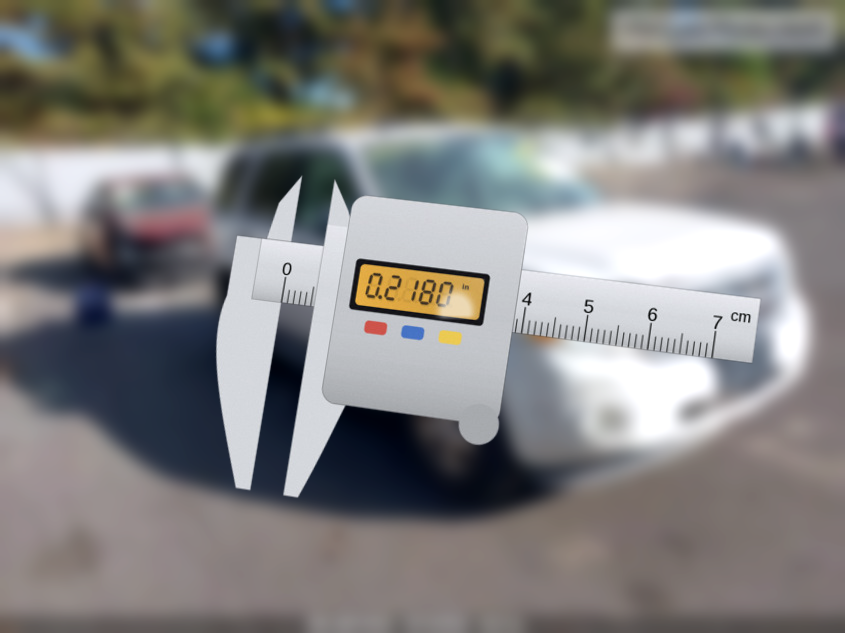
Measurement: 0.2180 in
